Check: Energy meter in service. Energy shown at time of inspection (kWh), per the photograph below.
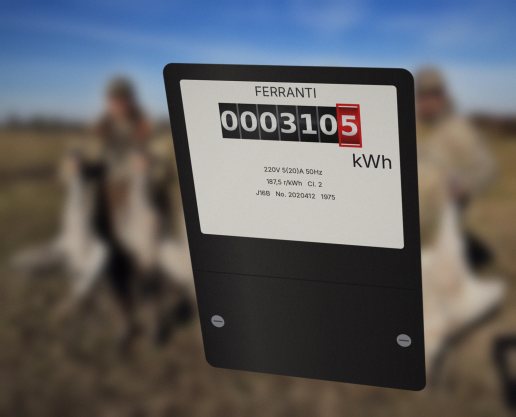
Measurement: 310.5 kWh
